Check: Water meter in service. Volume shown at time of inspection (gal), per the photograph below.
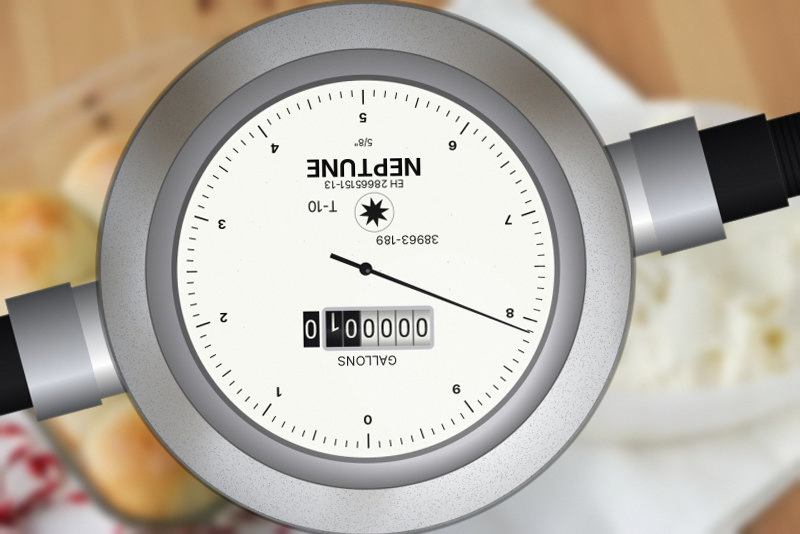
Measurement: 8.1 gal
